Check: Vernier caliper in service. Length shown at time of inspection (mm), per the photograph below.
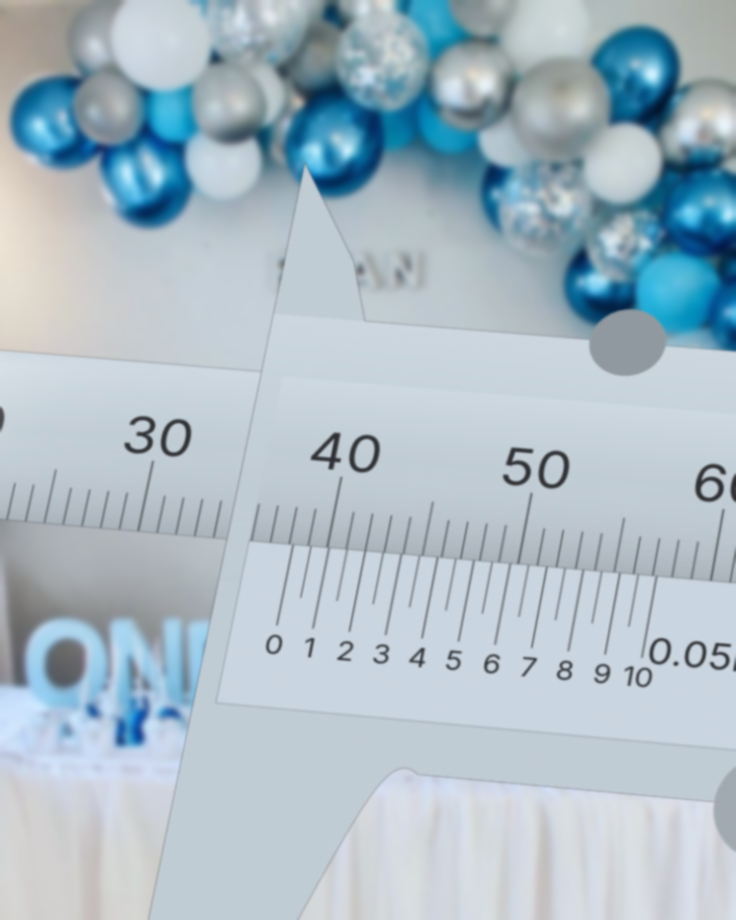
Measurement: 38.2 mm
